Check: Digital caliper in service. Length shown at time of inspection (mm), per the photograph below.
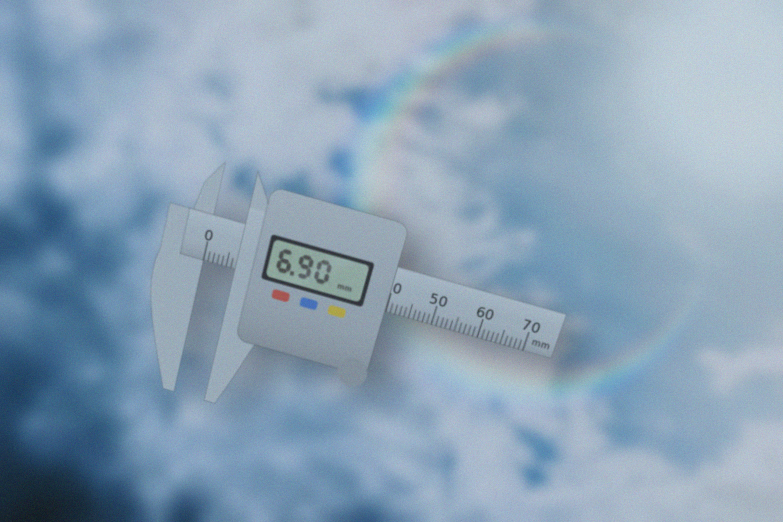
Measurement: 6.90 mm
